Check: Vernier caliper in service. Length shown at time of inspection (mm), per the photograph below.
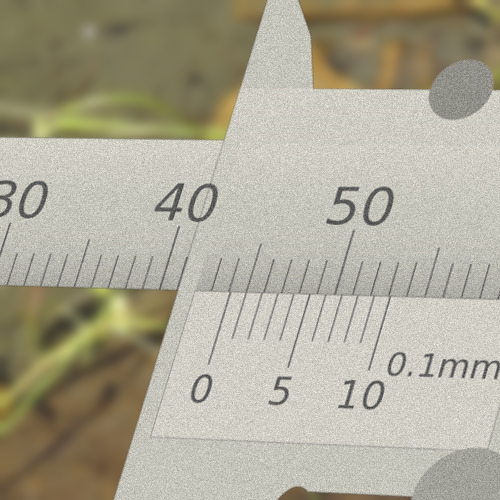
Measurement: 44.1 mm
